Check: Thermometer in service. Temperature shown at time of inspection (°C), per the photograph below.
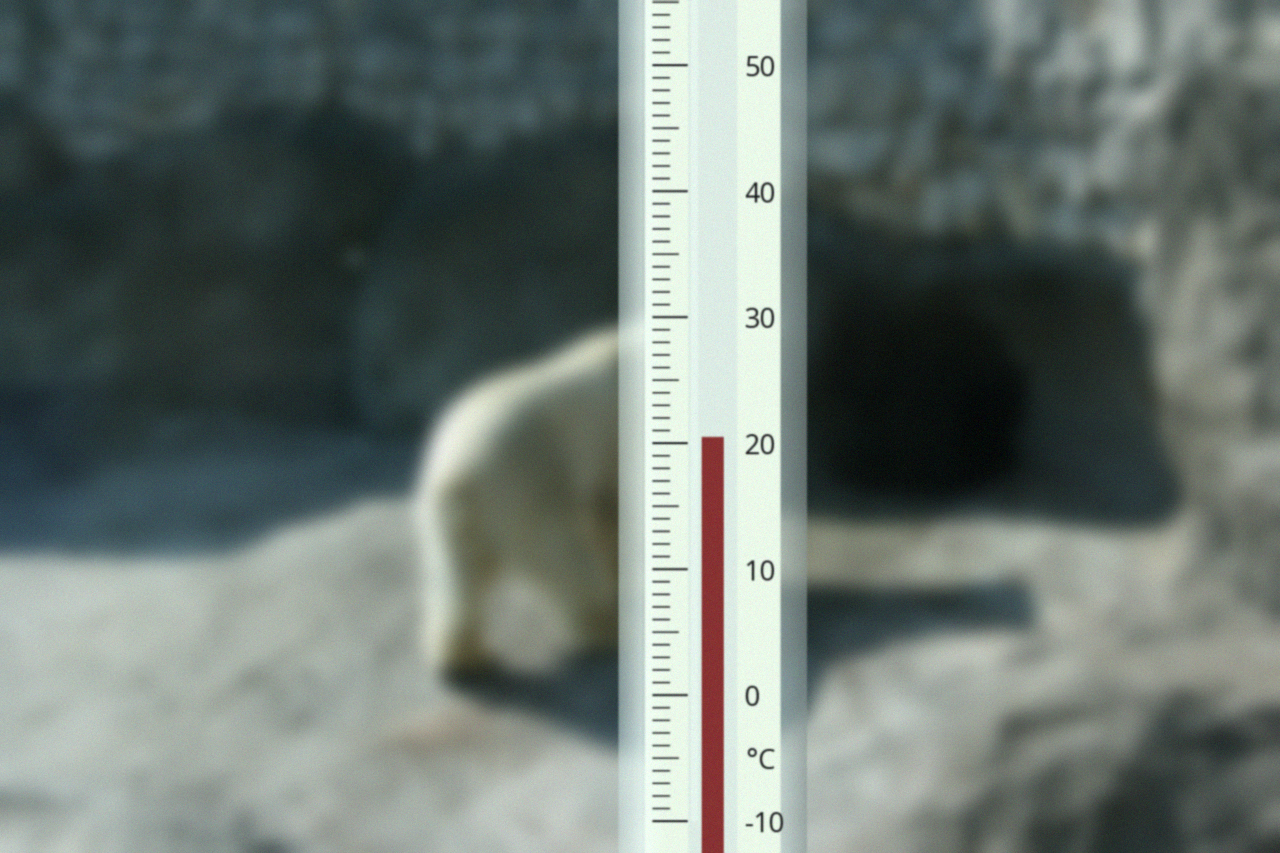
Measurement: 20.5 °C
